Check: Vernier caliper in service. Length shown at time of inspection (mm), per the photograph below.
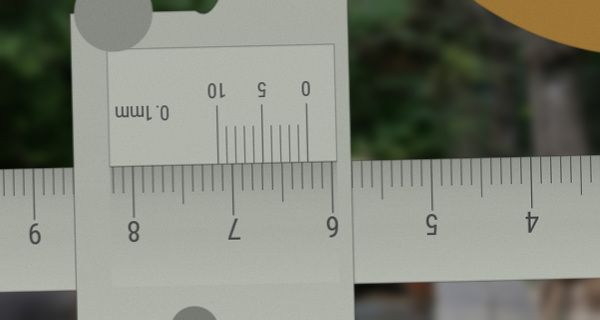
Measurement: 62.4 mm
